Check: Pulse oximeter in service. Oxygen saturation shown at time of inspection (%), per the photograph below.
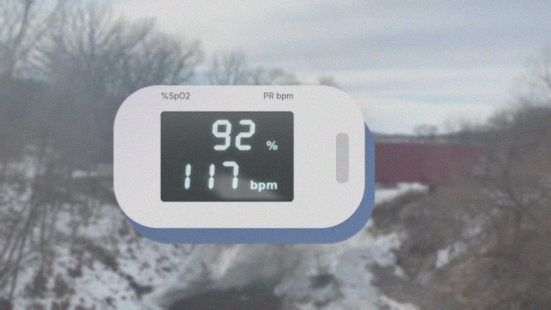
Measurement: 92 %
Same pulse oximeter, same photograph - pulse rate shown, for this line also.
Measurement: 117 bpm
